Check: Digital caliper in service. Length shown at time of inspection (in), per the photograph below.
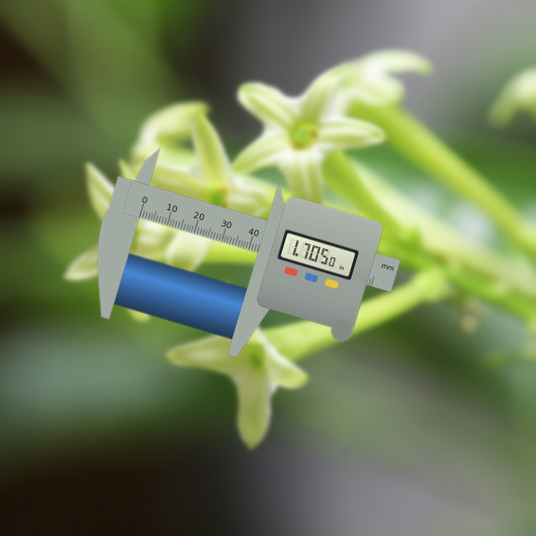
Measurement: 1.7050 in
